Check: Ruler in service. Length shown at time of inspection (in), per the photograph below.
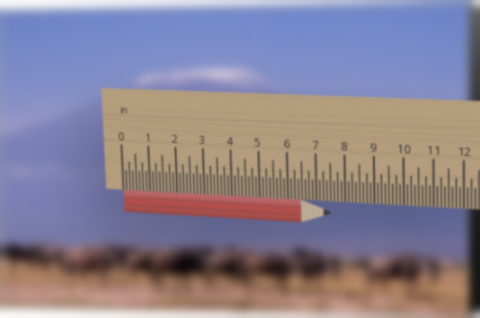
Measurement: 7.5 in
